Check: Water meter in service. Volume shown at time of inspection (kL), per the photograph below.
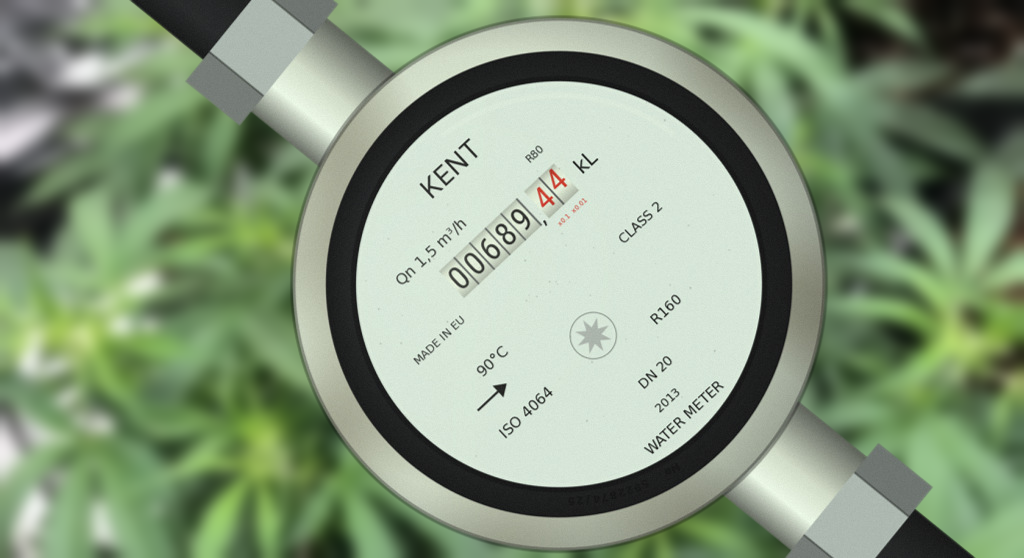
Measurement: 689.44 kL
